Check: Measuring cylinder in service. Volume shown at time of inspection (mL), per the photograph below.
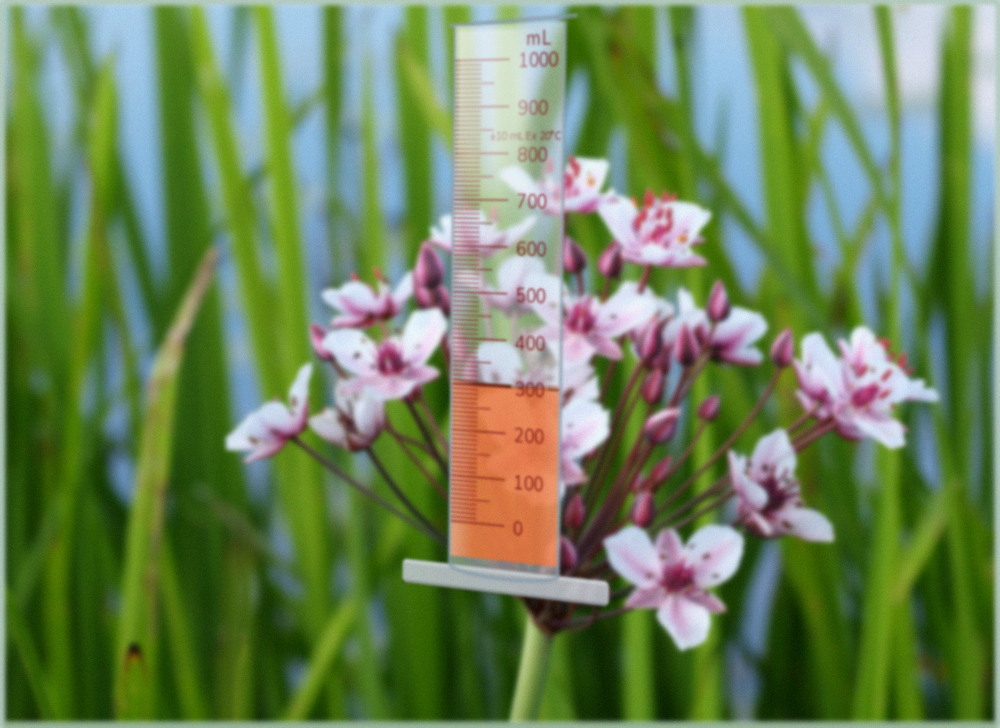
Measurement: 300 mL
